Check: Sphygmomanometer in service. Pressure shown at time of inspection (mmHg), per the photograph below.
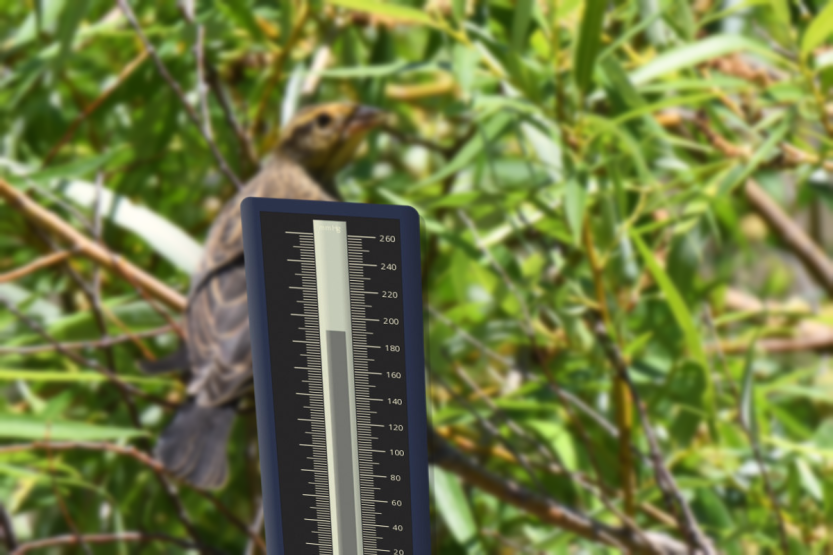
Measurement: 190 mmHg
